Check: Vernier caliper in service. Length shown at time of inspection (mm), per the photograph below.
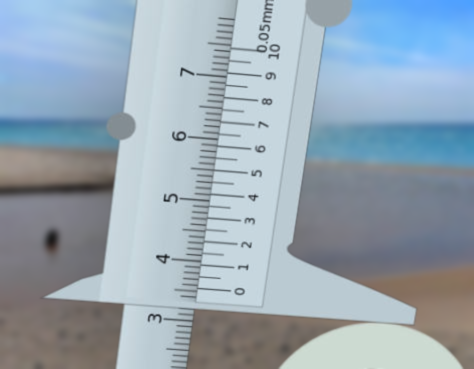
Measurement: 35.5 mm
